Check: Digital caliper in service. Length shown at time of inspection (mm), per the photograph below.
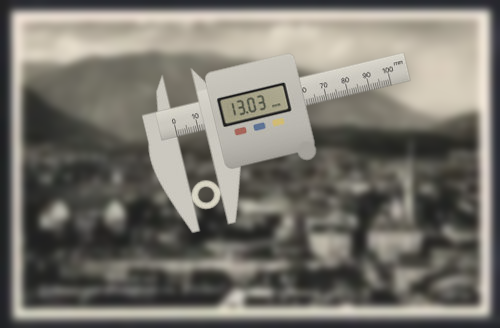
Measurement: 13.03 mm
